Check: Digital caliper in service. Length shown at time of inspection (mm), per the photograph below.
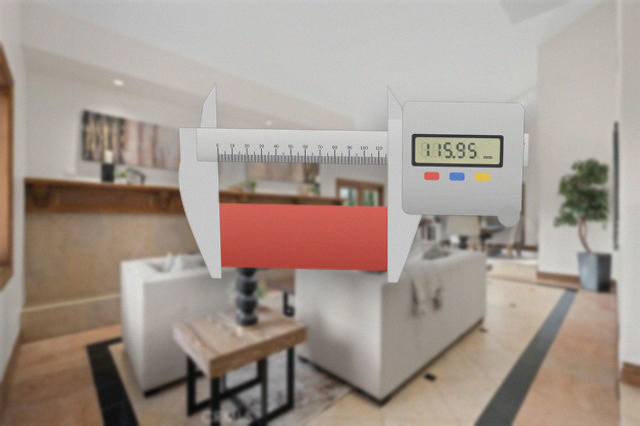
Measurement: 115.95 mm
